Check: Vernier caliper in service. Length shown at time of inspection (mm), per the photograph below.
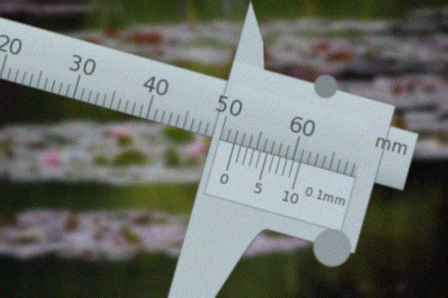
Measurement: 52.0 mm
